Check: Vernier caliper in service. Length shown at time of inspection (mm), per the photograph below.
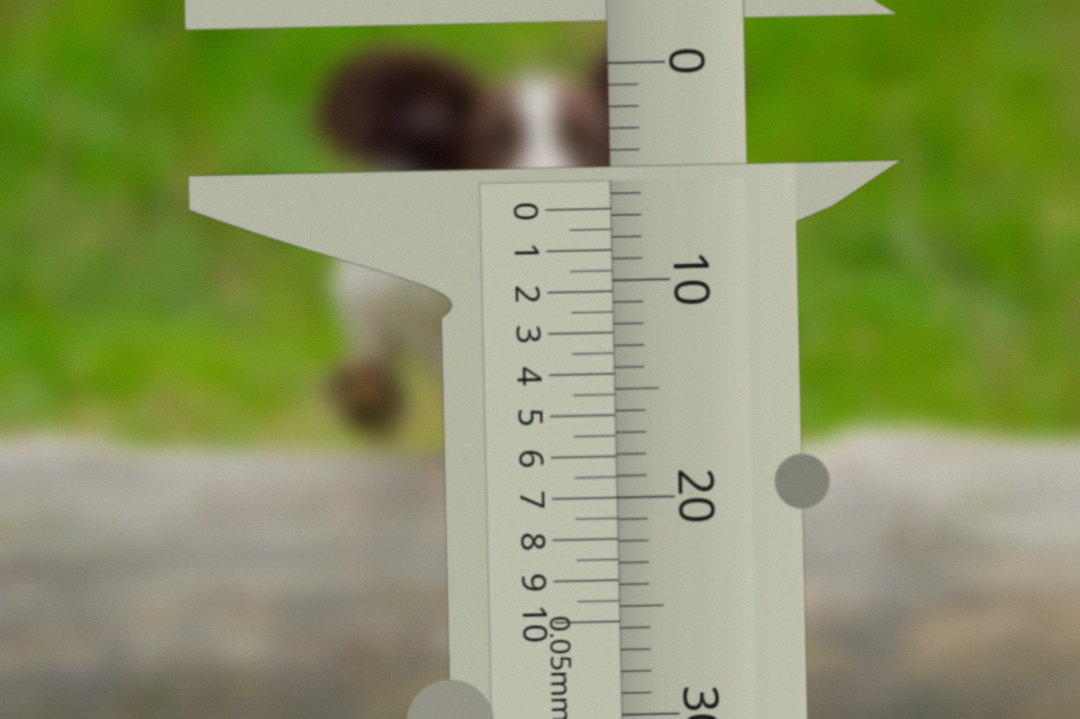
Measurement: 6.7 mm
